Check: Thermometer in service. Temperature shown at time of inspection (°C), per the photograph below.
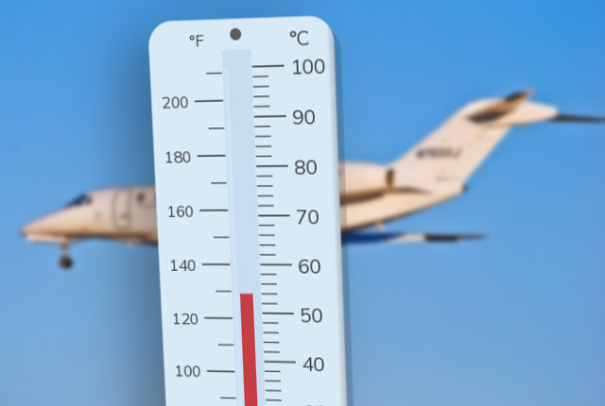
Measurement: 54 °C
